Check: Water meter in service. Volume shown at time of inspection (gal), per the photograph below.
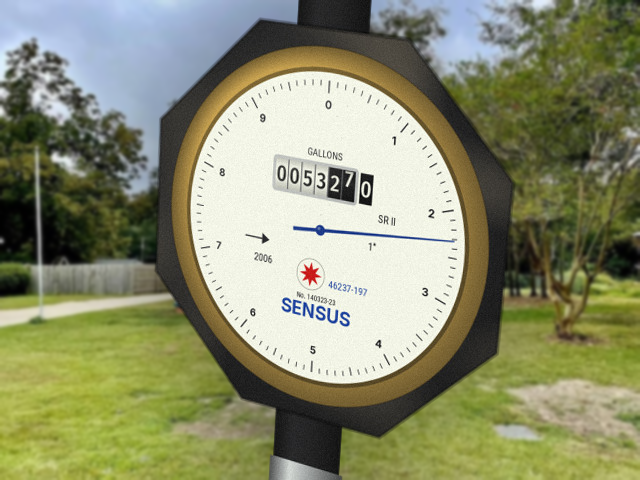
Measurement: 53272.3 gal
